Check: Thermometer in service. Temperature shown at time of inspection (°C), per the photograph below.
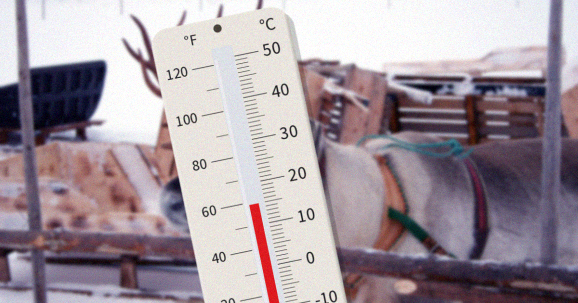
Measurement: 15 °C
